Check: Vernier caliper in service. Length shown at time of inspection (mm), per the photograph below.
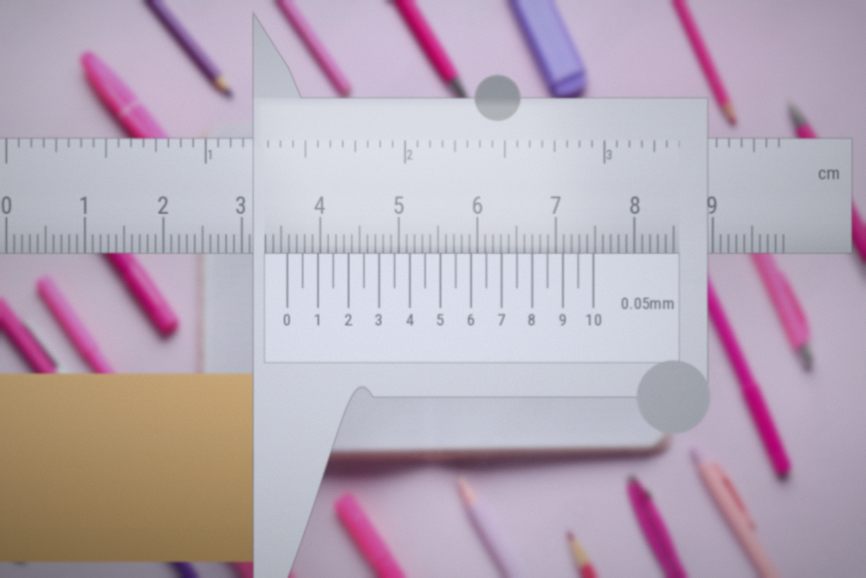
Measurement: 35.8 mm
